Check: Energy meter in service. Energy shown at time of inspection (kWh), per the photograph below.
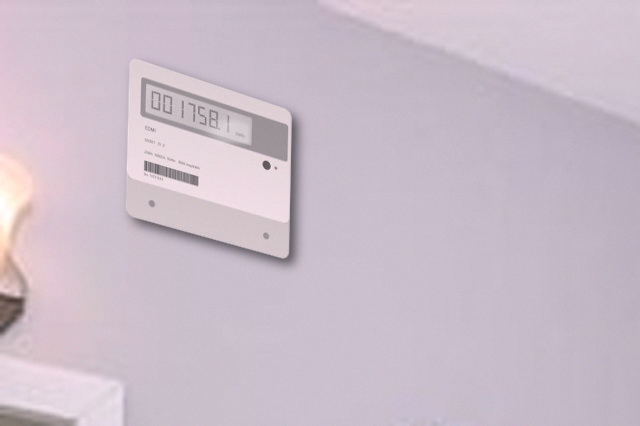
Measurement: 1758.1 kWh
